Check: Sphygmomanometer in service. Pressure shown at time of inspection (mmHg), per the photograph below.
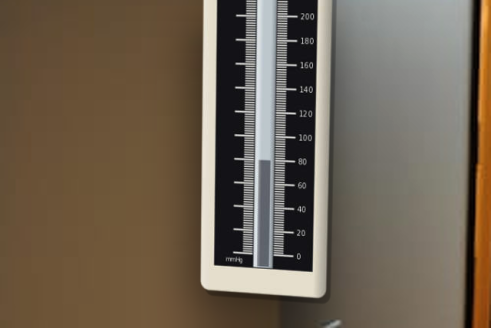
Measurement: 80 mmHg
